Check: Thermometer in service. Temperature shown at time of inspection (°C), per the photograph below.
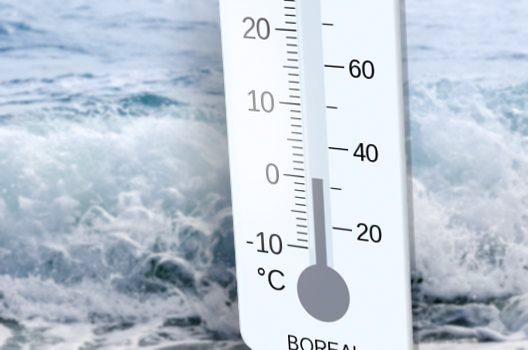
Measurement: 0 °C
